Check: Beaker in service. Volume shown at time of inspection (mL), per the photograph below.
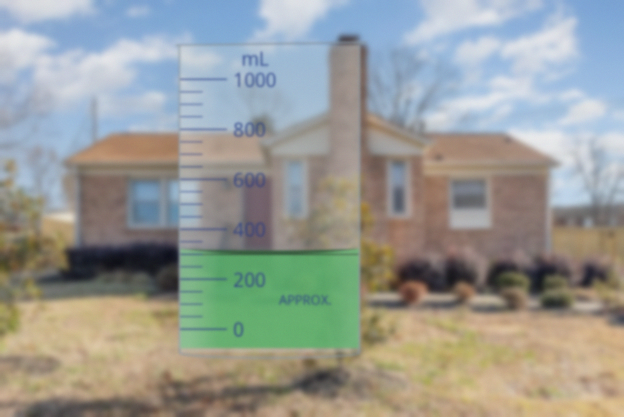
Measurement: 300 mL
